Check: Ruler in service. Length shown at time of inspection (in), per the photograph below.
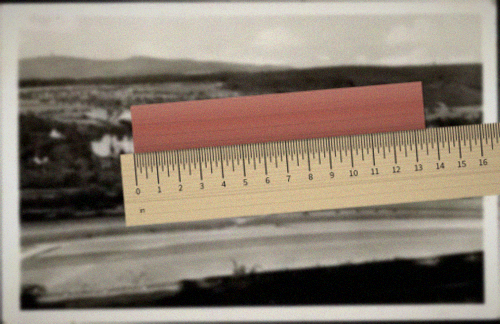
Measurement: 13.5 in
